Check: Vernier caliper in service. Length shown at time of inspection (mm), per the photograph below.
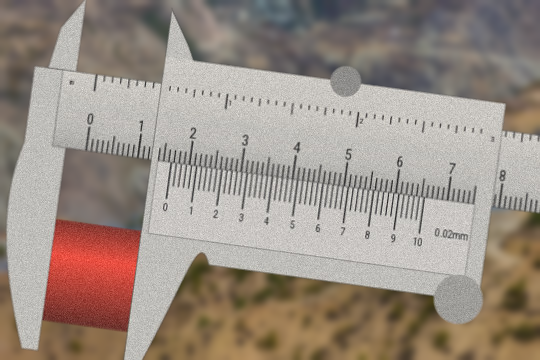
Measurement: 16.5 mm
